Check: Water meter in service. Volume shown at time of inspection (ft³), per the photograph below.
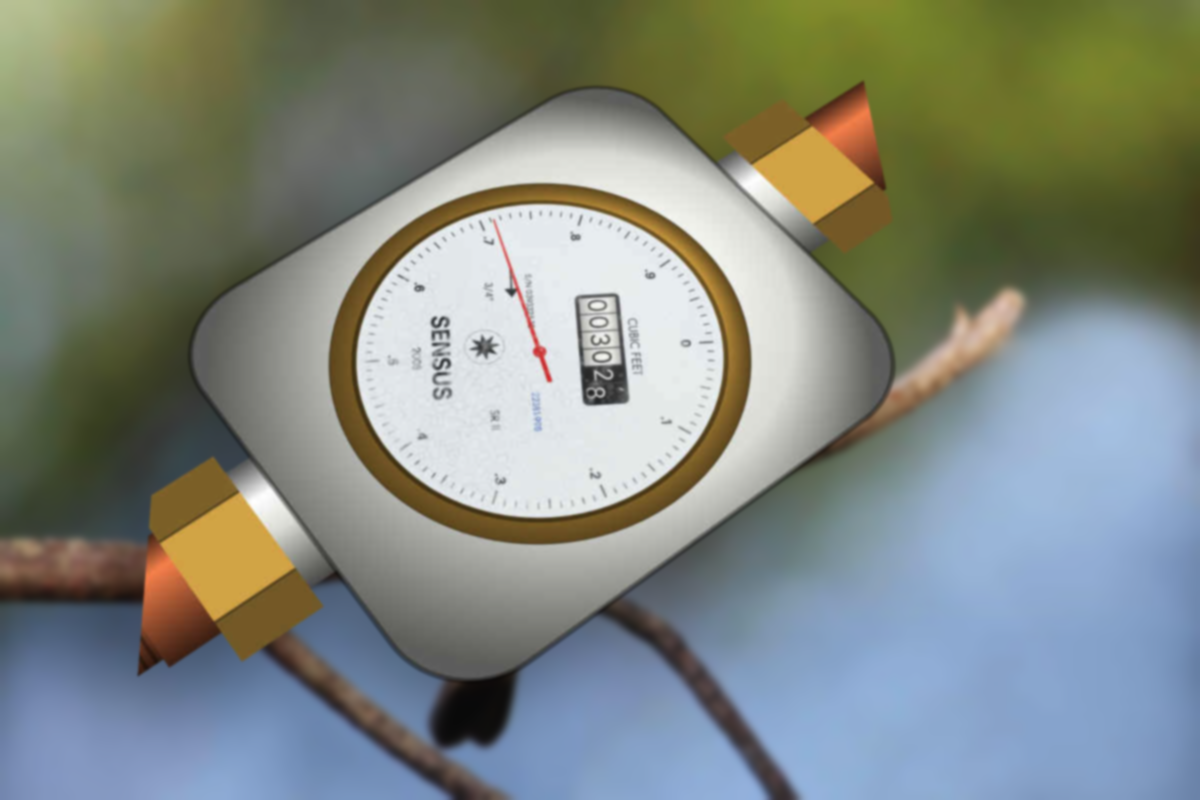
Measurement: 3027.71 ft³
